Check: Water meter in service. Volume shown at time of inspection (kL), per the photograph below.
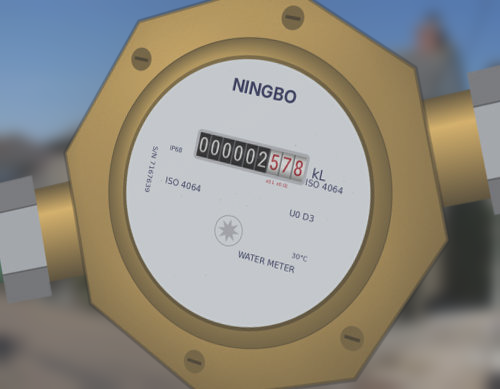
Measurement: 2.578 kL
